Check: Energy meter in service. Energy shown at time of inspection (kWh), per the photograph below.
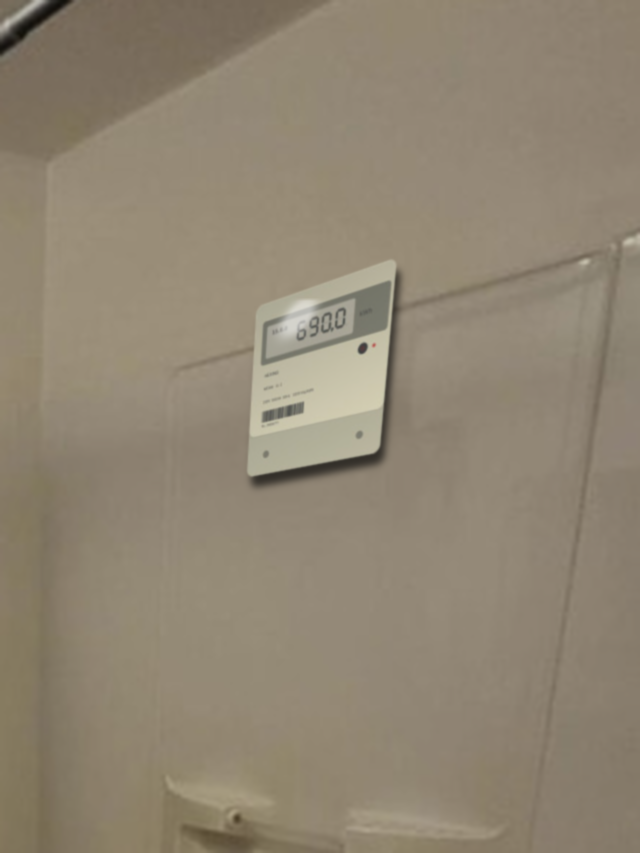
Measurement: 690.0 kWh
